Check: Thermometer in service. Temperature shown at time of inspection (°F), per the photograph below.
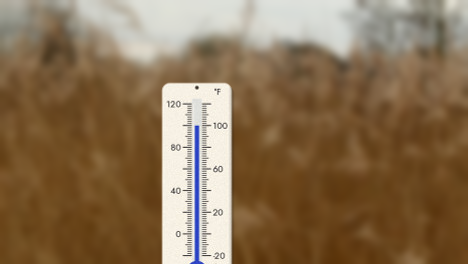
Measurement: 100 °F
